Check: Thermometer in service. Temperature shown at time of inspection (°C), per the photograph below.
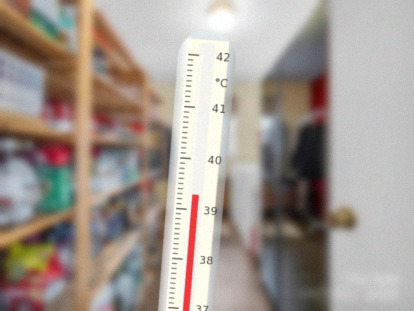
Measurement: 39.3 °C
